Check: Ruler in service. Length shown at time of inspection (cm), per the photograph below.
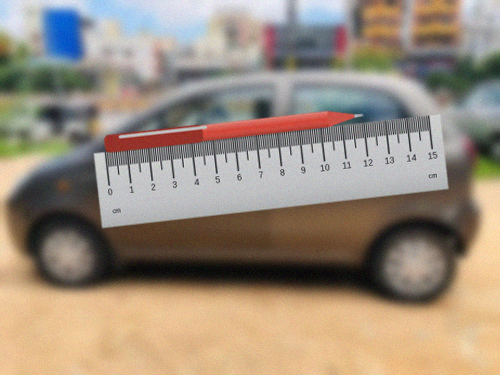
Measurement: 12 cm
